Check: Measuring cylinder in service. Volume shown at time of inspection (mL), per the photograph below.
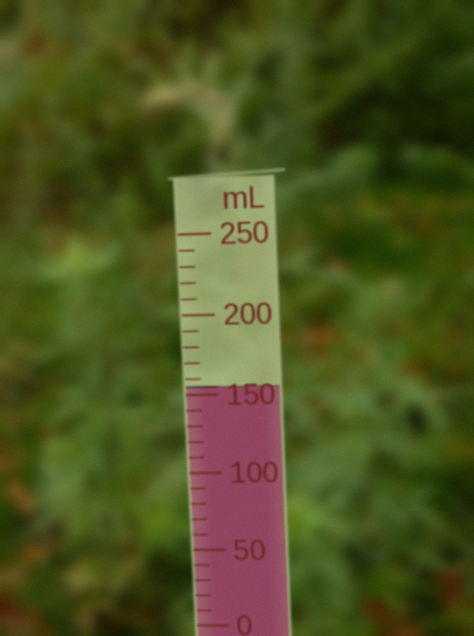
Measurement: 155 mL
